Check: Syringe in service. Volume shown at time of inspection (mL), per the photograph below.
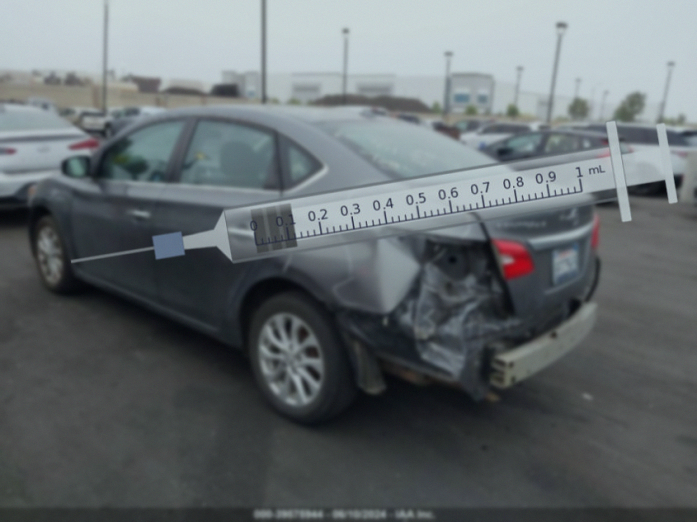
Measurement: 0 mL
